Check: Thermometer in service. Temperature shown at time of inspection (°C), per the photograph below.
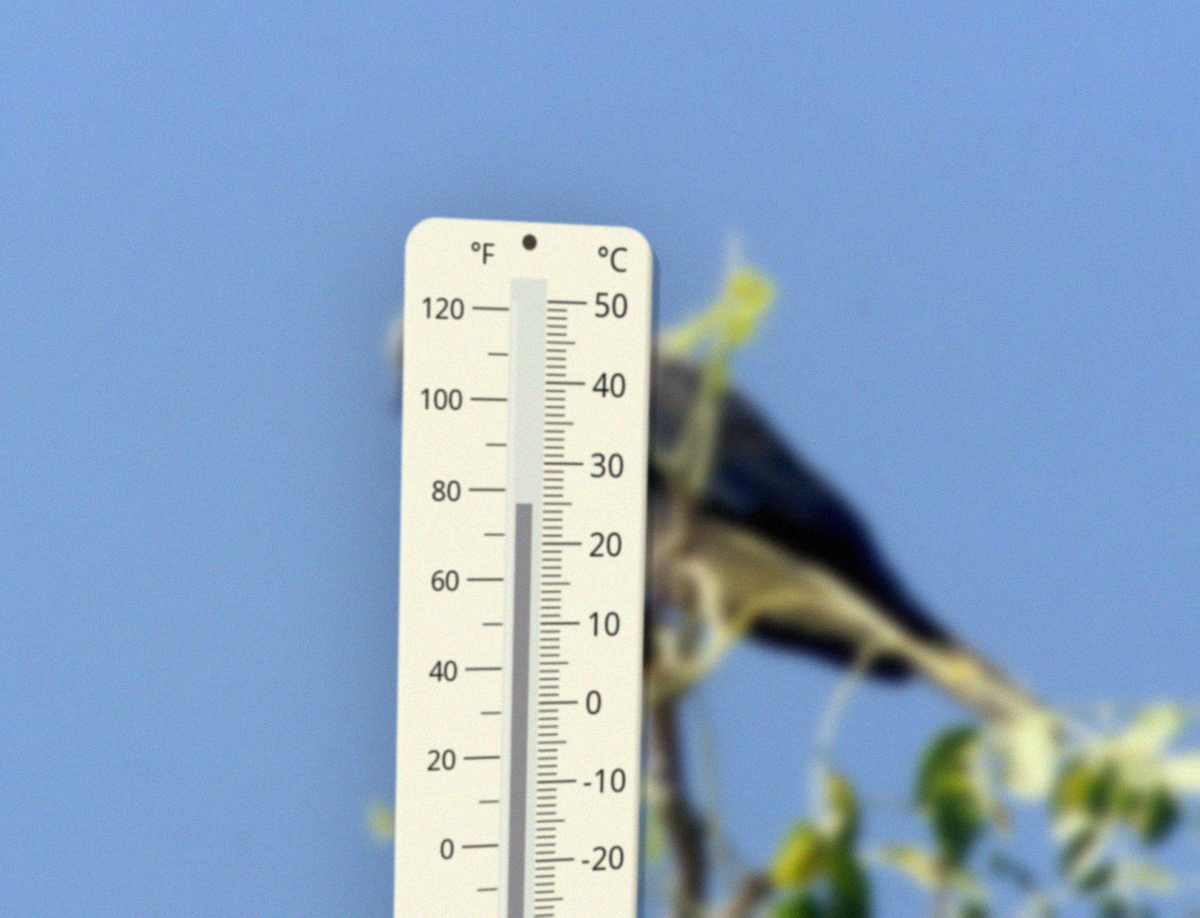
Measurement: 25 °C
